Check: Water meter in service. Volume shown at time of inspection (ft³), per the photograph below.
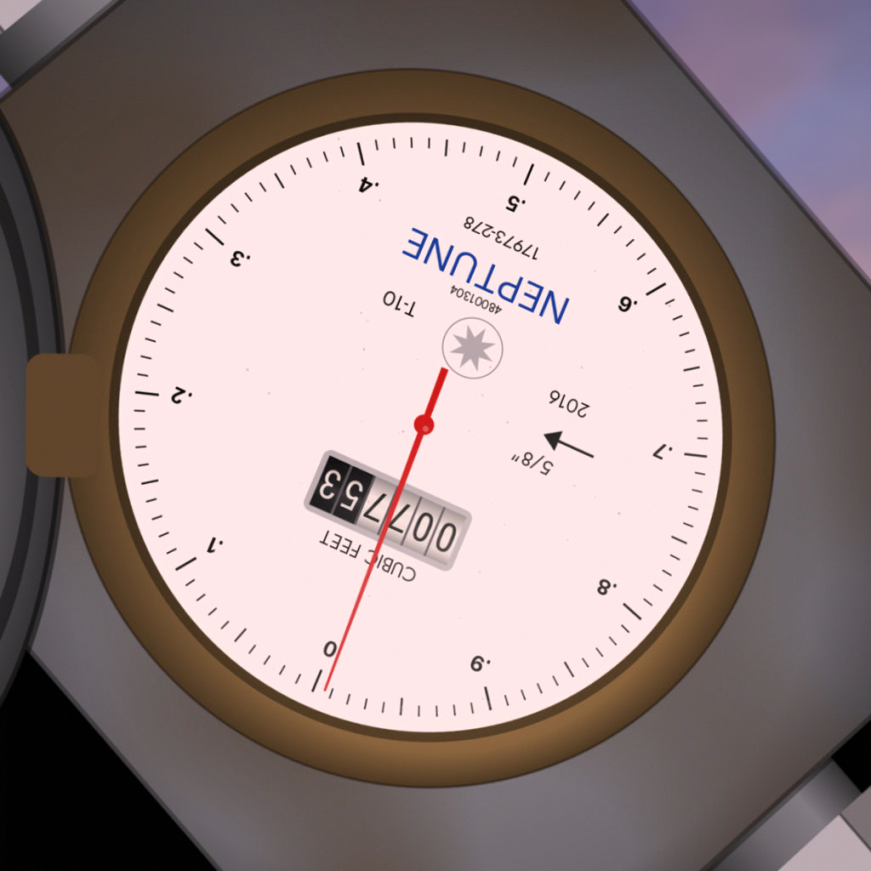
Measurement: 7752.99 ft³
